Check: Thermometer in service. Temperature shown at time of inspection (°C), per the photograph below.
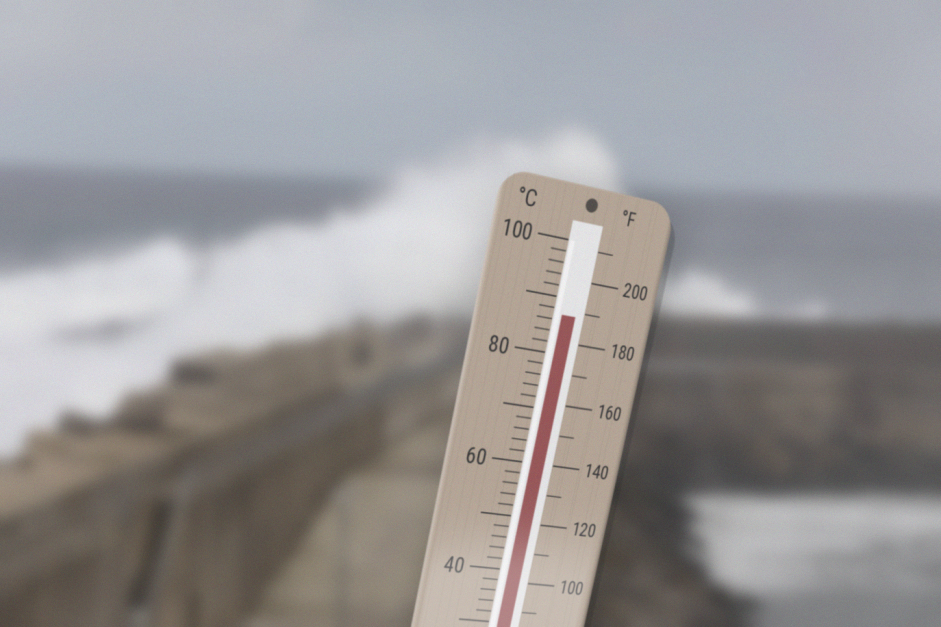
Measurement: 87 °C
